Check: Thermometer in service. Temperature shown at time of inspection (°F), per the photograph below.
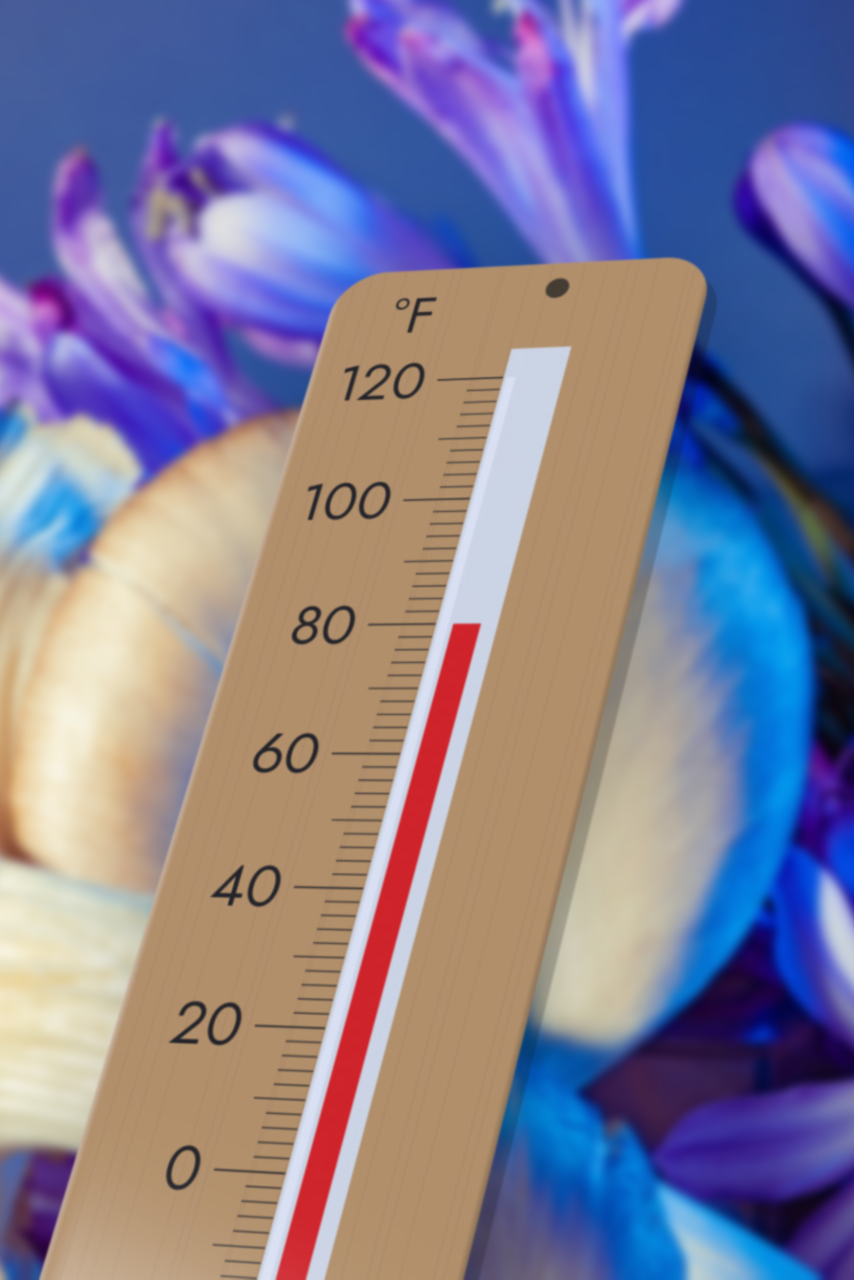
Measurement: 80 °F
